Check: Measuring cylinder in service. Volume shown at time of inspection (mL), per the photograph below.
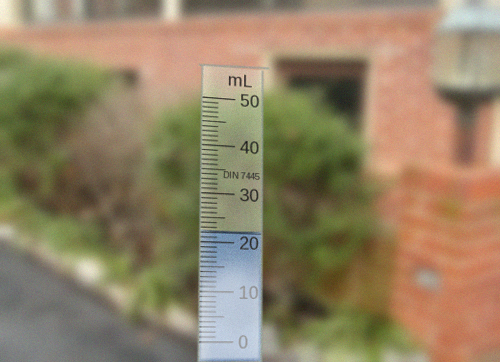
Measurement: 22 mL
